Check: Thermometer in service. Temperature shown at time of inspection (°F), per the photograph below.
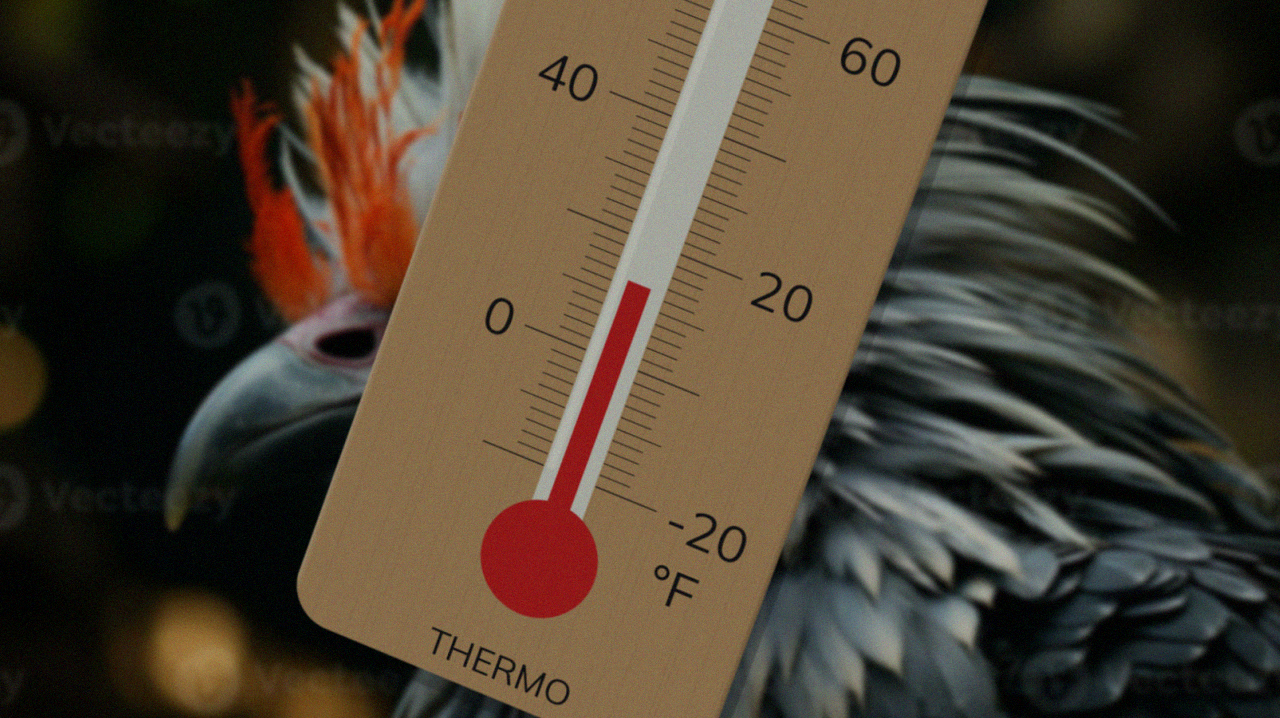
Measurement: 13 °F
